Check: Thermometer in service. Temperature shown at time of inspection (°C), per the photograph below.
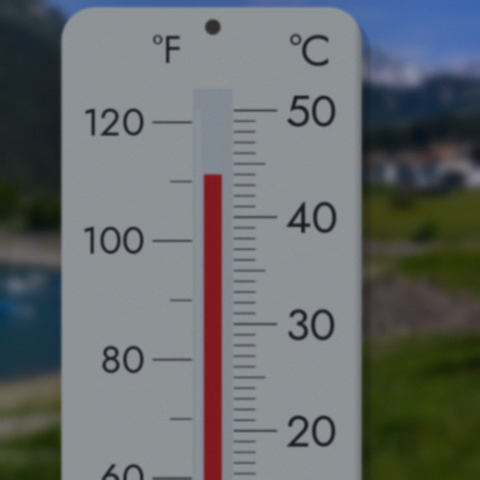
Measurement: 44 °C
